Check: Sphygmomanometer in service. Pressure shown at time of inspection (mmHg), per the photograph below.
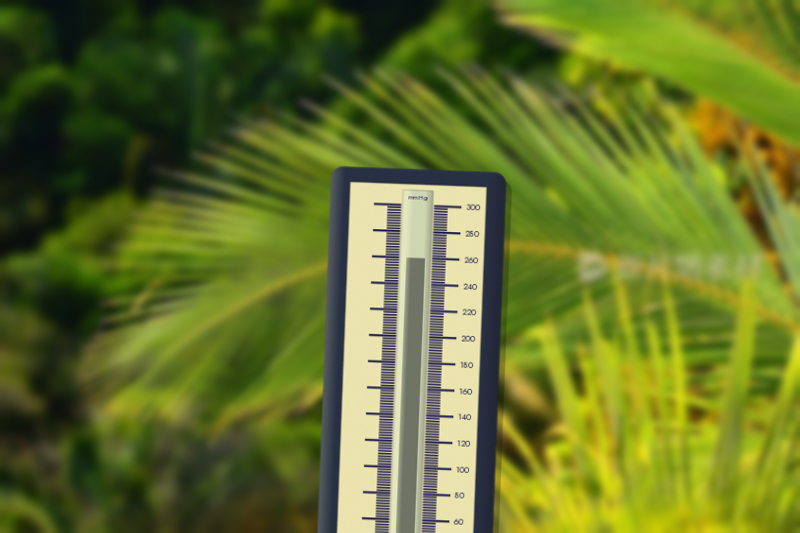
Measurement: 260 mmHg
